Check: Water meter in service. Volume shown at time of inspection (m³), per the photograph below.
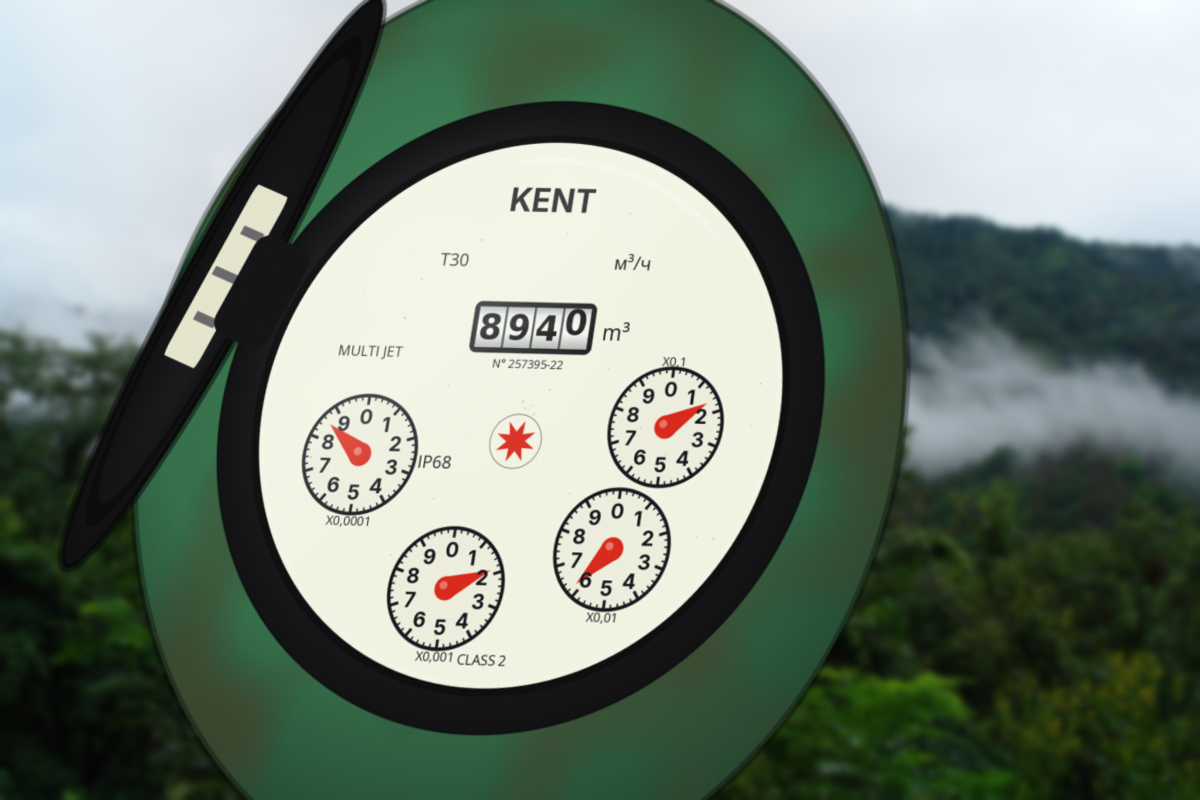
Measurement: 8940.1618 m³
